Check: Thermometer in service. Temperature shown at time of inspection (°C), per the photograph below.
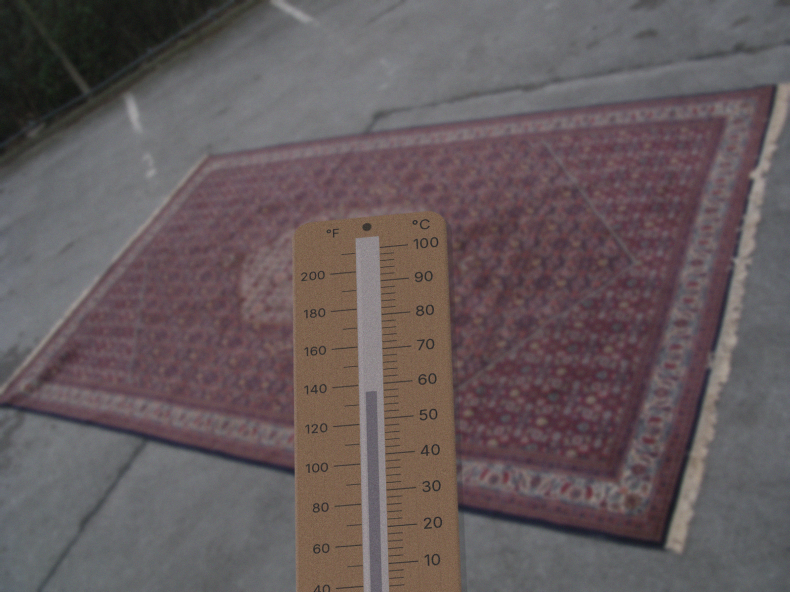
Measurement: 58 °C
